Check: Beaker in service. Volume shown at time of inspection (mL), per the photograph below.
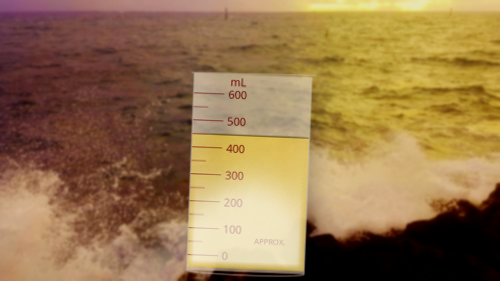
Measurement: 450 mL
